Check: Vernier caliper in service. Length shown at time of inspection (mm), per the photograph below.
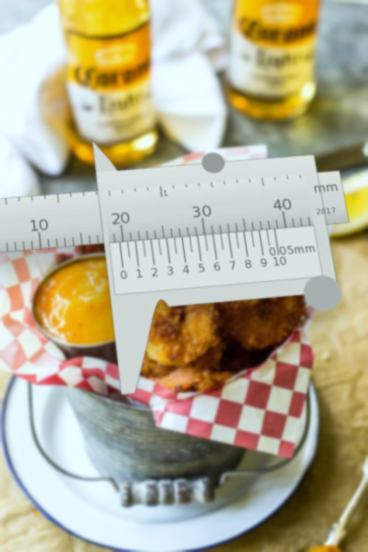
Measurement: 19.6 mm
